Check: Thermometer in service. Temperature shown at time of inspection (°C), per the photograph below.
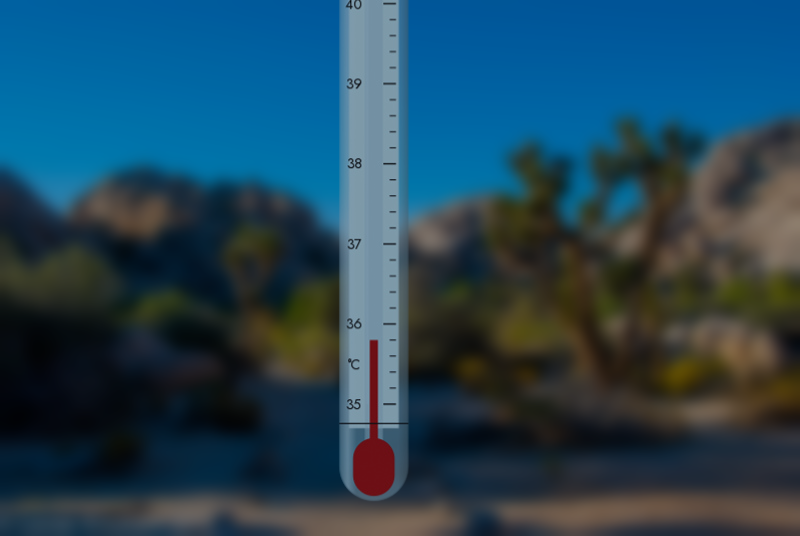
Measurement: 35.8 °C
